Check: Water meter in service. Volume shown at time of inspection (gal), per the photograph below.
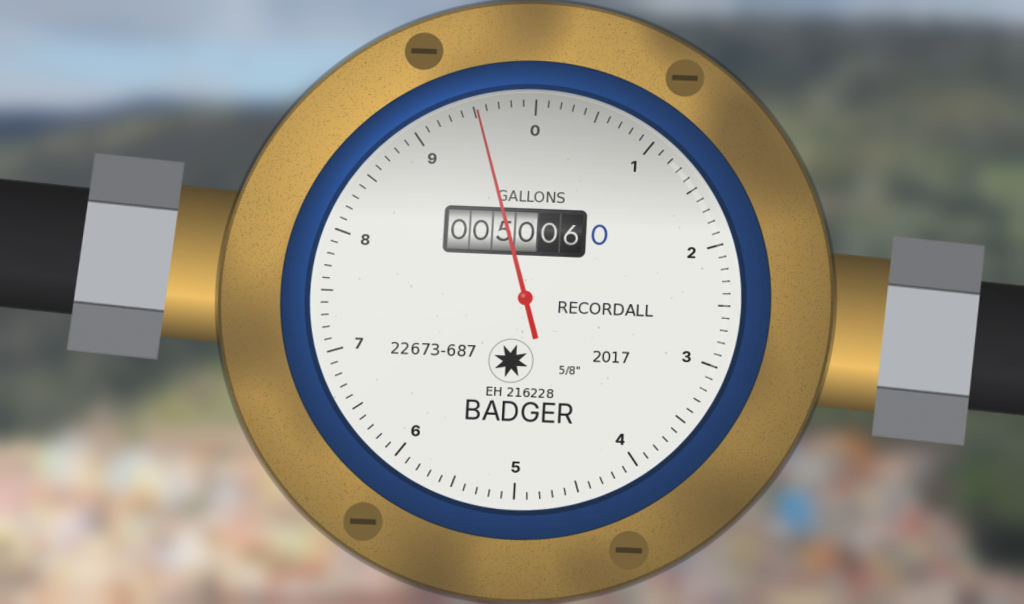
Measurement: 50059.5 gal
